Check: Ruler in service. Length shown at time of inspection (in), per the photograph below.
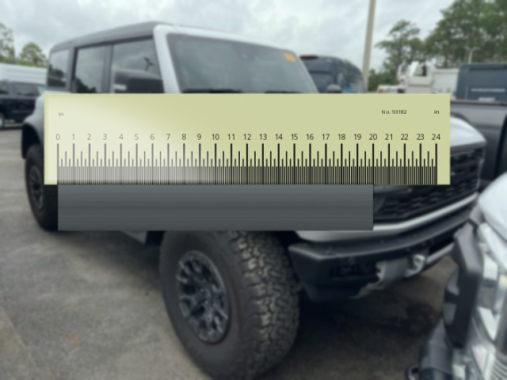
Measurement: 20 in
